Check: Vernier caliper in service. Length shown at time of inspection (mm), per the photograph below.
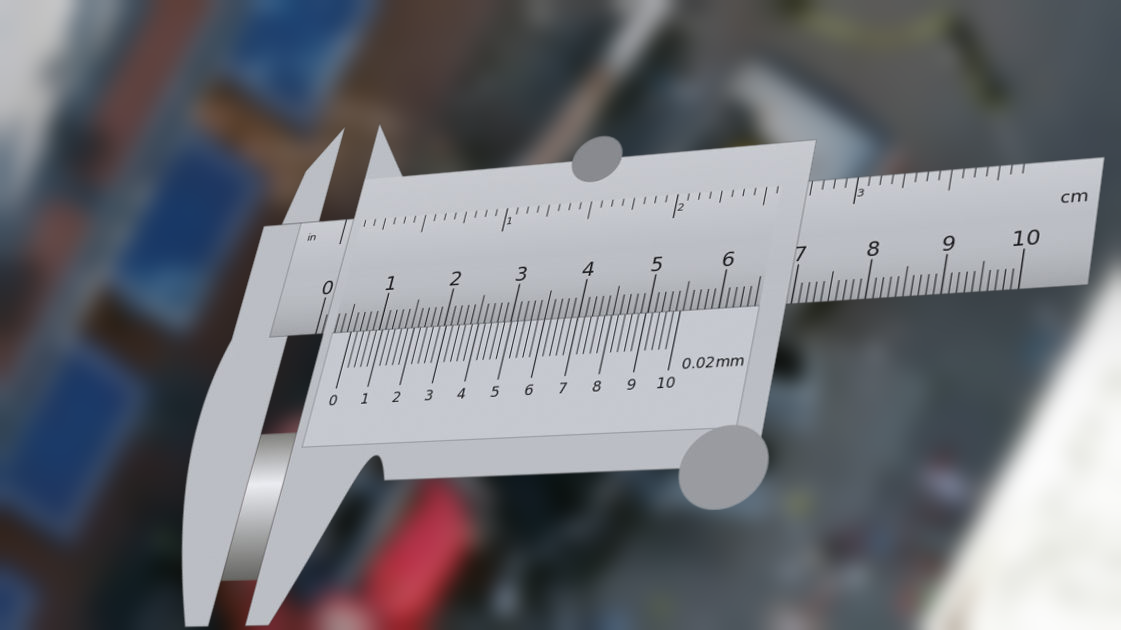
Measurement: 5.6 mm
